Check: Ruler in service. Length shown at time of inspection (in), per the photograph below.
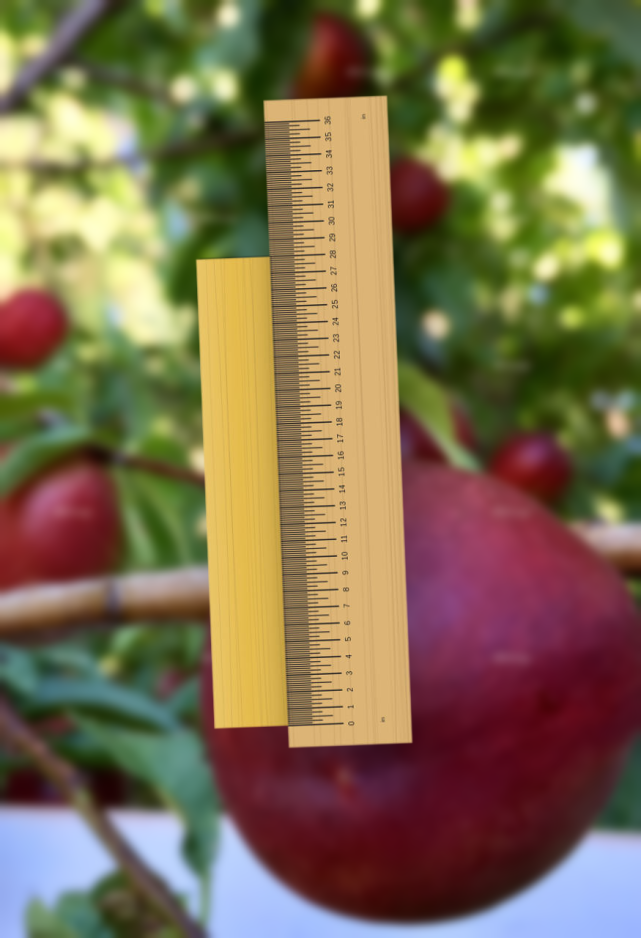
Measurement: 28 in
